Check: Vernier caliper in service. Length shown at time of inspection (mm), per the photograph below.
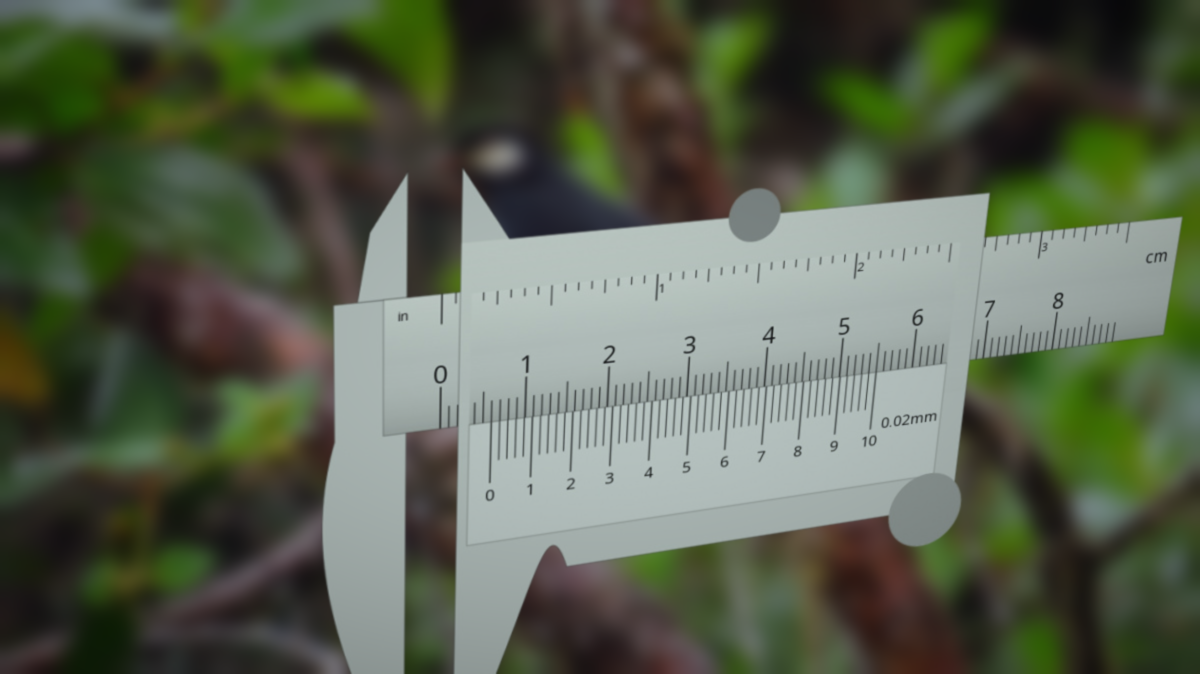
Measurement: 6.0 mm
